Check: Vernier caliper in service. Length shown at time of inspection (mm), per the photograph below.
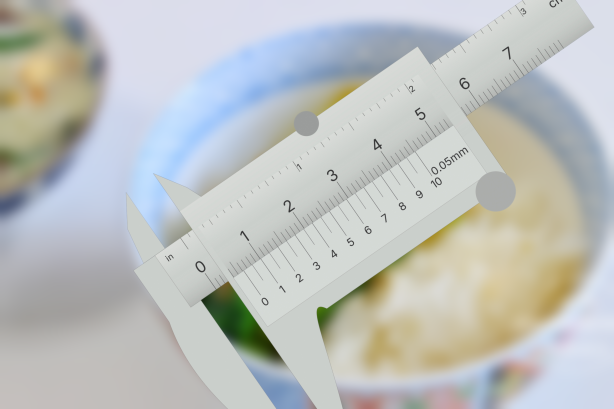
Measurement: 6.2 mm
